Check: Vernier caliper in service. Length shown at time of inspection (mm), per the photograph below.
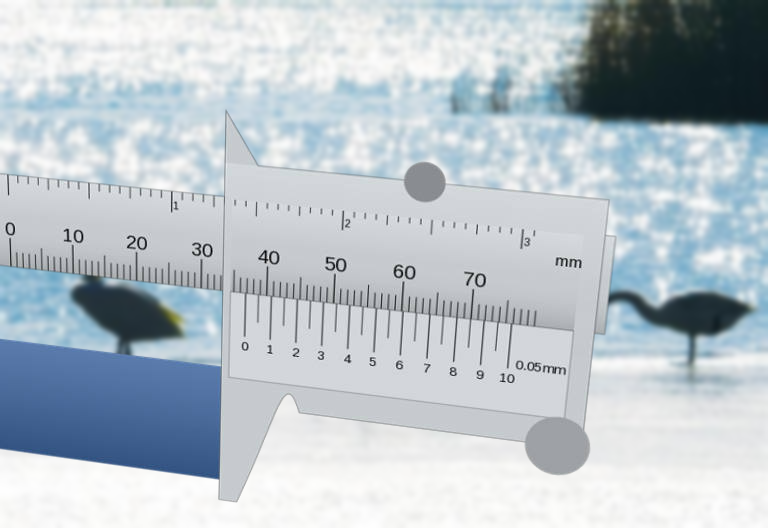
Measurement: 36.8 mm
